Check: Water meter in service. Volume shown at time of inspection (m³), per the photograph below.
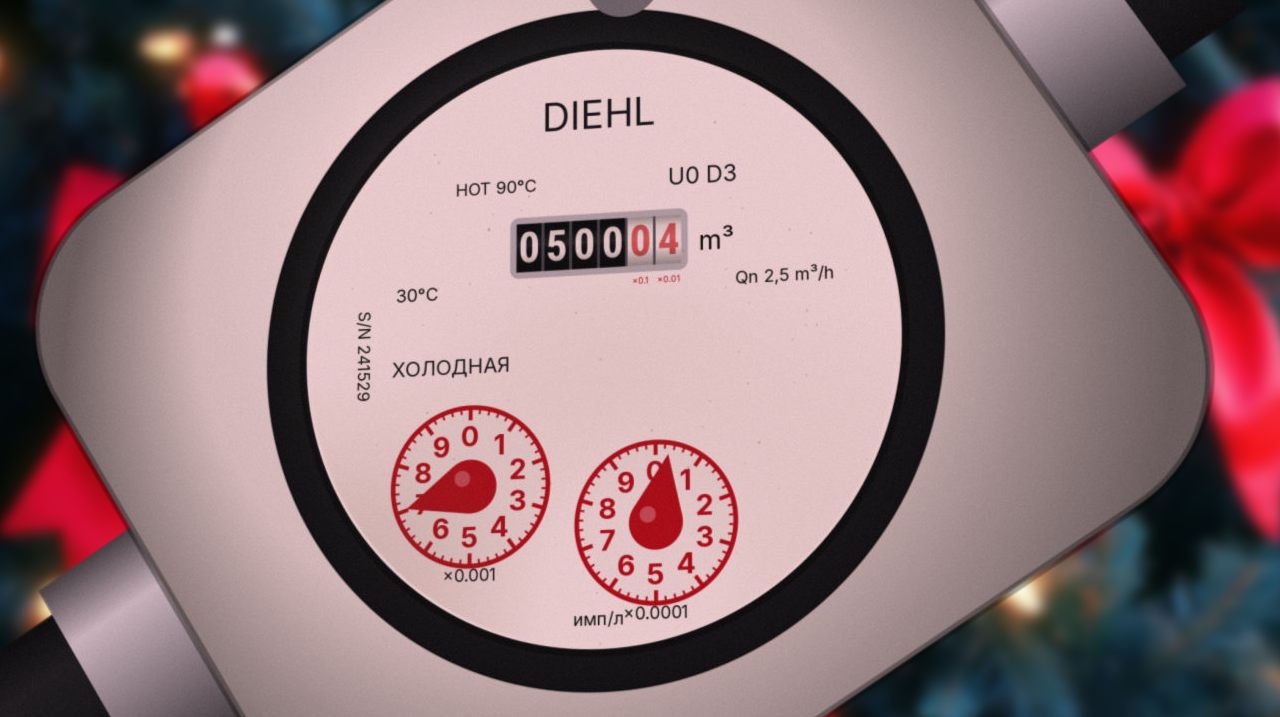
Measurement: 500.0470 m³
